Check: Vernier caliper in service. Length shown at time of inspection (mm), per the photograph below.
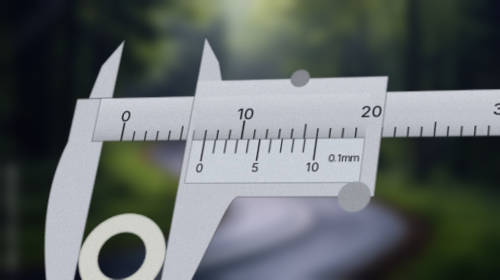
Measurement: 7.0 mm
